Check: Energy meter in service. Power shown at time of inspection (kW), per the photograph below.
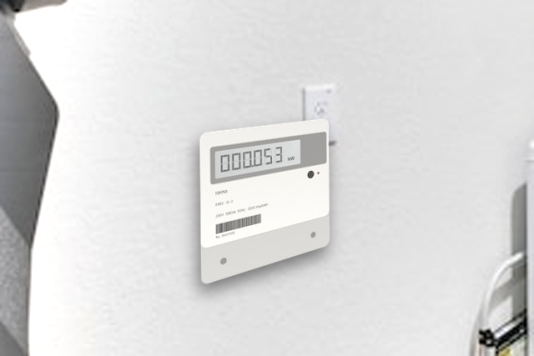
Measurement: 0.053 kW
